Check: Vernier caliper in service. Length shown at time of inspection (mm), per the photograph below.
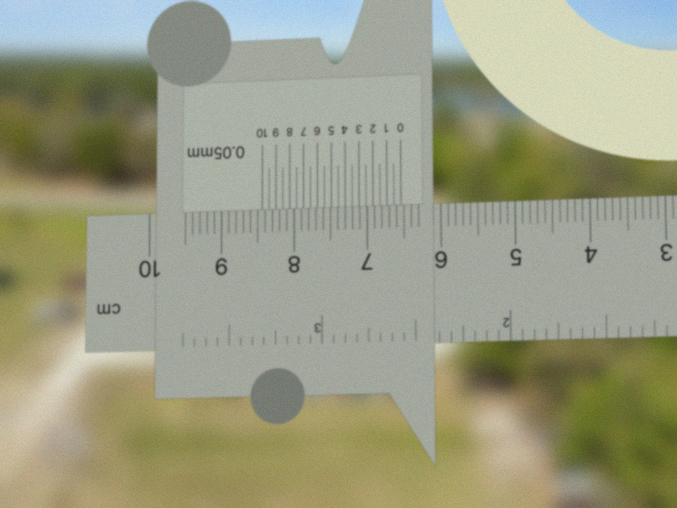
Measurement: 65.4 mm
